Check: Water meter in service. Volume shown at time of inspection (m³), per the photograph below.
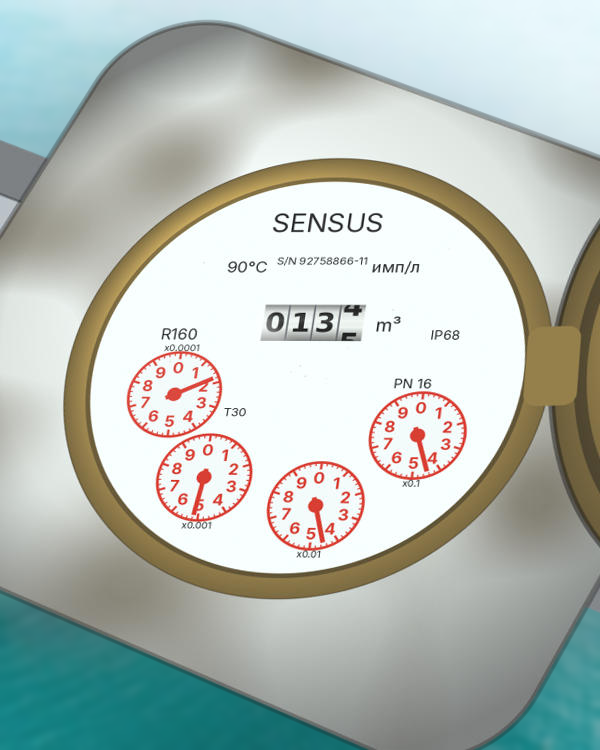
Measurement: 134.4451 m³
